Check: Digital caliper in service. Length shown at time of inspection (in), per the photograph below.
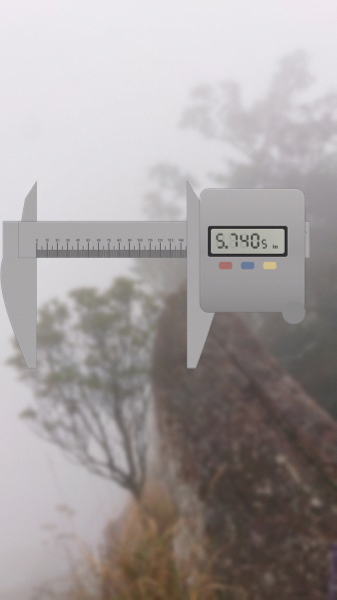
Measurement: 5.7405 in
